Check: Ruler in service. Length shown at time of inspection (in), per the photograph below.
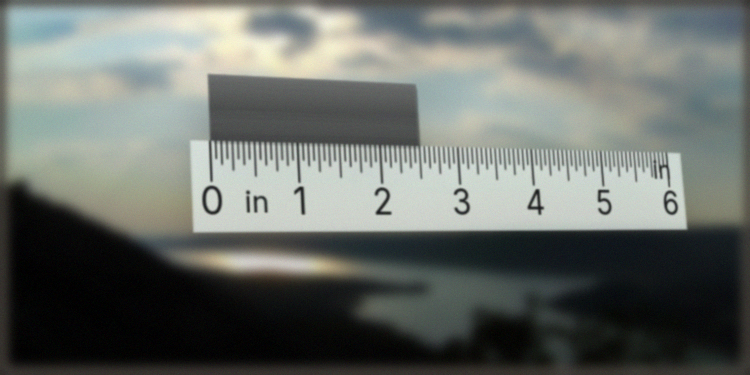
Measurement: 2.5 in
